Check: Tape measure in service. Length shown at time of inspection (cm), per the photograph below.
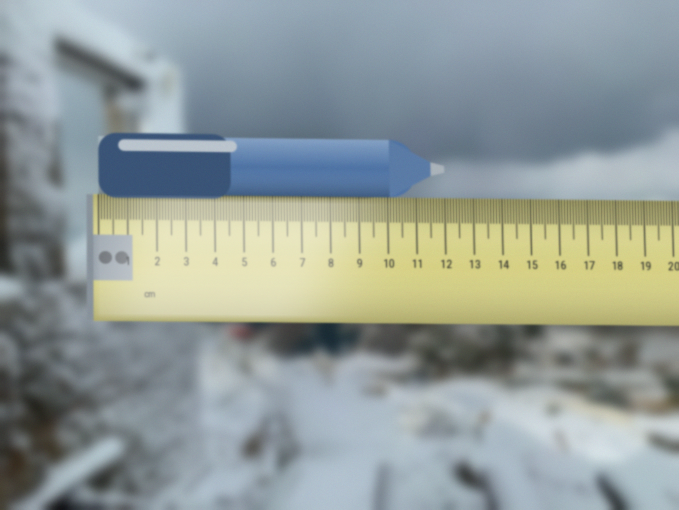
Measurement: 12 cm
